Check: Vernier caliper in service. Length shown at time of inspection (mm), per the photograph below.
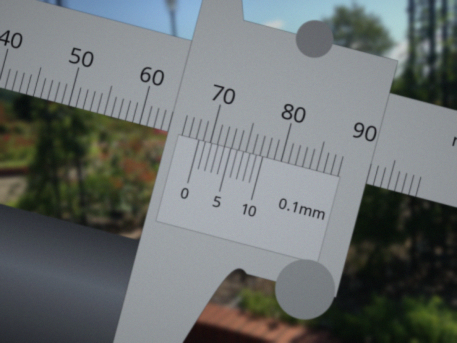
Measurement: 68.4 mm
